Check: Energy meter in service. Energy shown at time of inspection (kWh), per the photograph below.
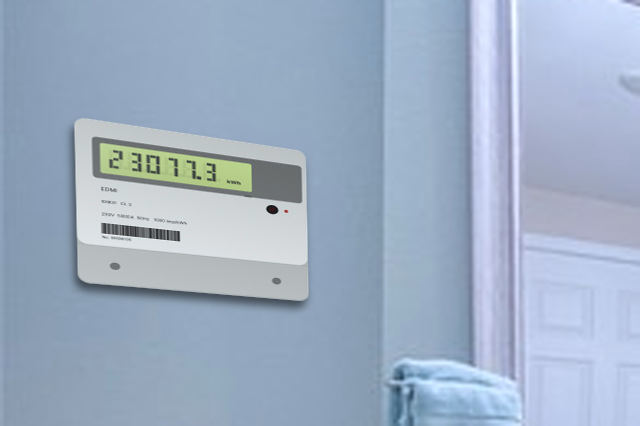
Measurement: 23077.3 kWh
